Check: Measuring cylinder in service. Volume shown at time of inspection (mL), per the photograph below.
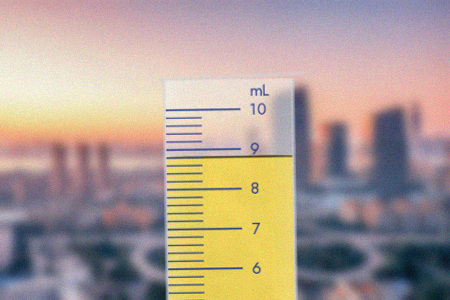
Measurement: 8.8 mL
